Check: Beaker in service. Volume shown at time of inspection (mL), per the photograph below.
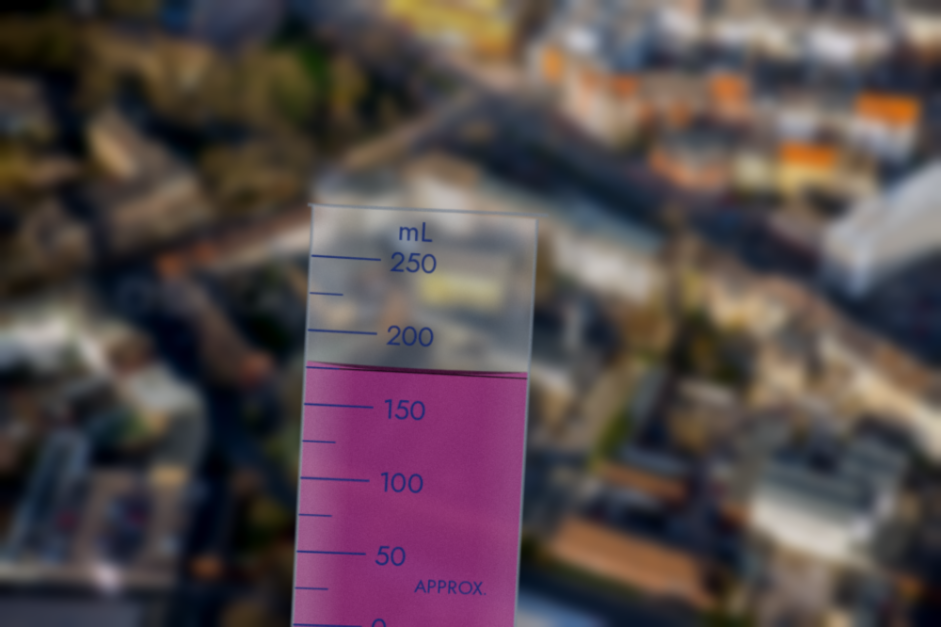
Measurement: 175 mL
